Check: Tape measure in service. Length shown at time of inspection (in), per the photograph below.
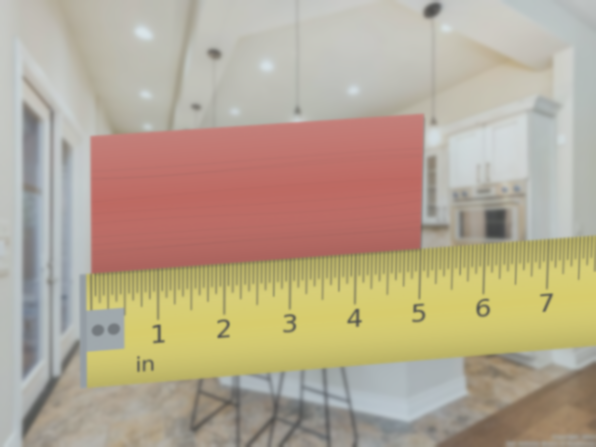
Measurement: 5 in
